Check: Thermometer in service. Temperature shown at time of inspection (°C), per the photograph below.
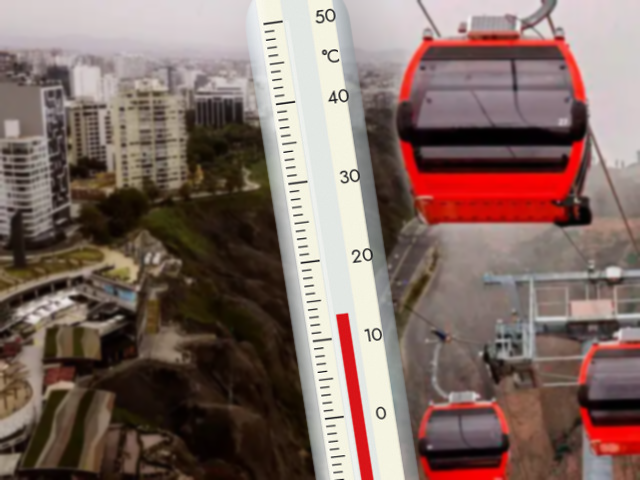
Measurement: 13 °C
